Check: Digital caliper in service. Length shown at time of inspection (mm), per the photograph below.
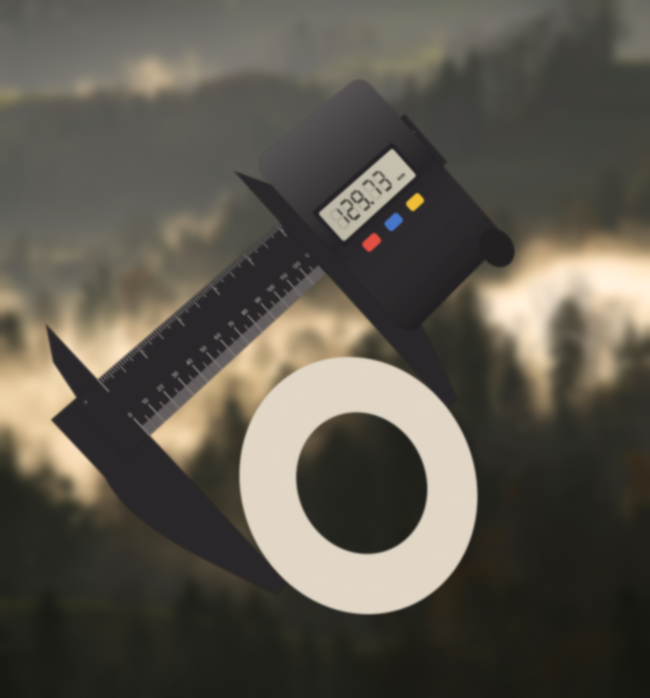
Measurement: 129.73 mm
